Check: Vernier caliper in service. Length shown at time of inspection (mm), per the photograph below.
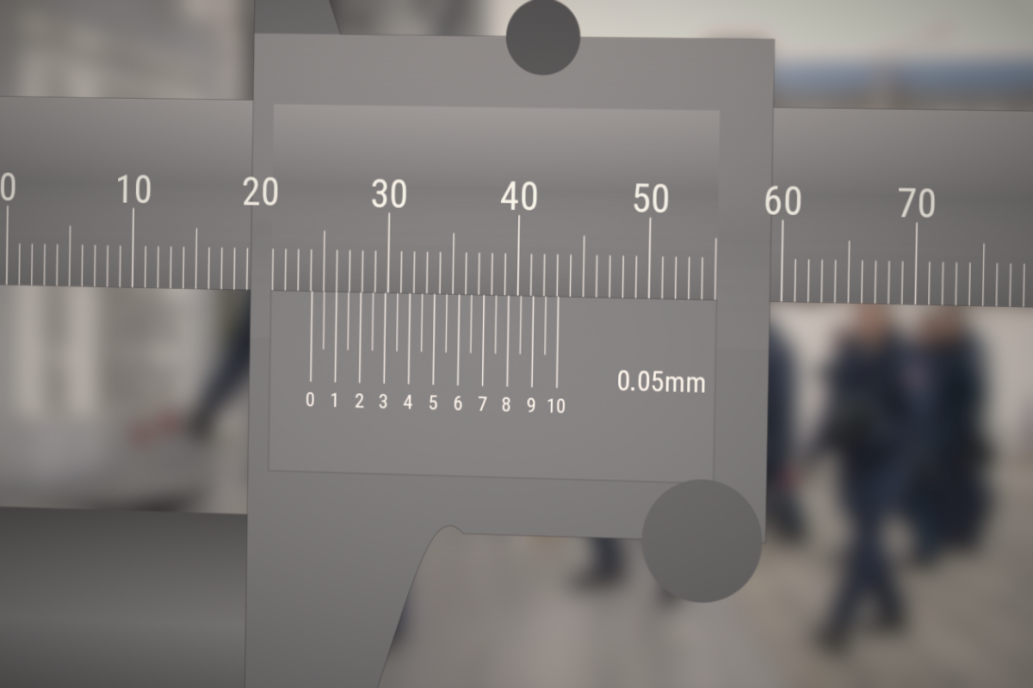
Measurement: 24.1 mm
